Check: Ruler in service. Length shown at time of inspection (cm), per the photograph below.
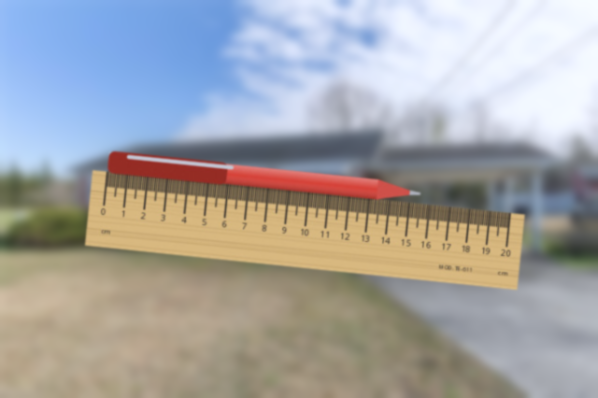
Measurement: 15.5 cm
